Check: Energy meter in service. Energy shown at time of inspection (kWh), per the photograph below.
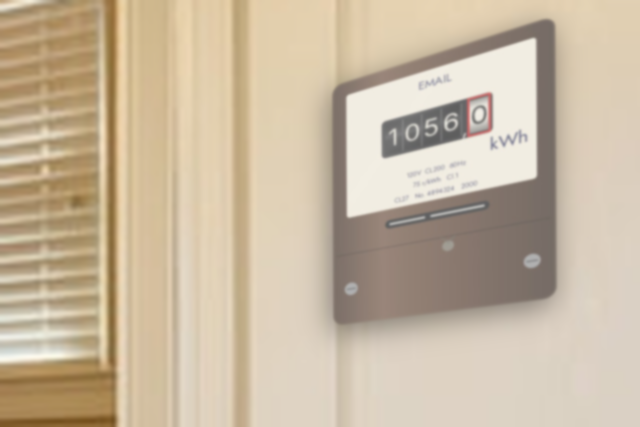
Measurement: 1056.0 kWh
